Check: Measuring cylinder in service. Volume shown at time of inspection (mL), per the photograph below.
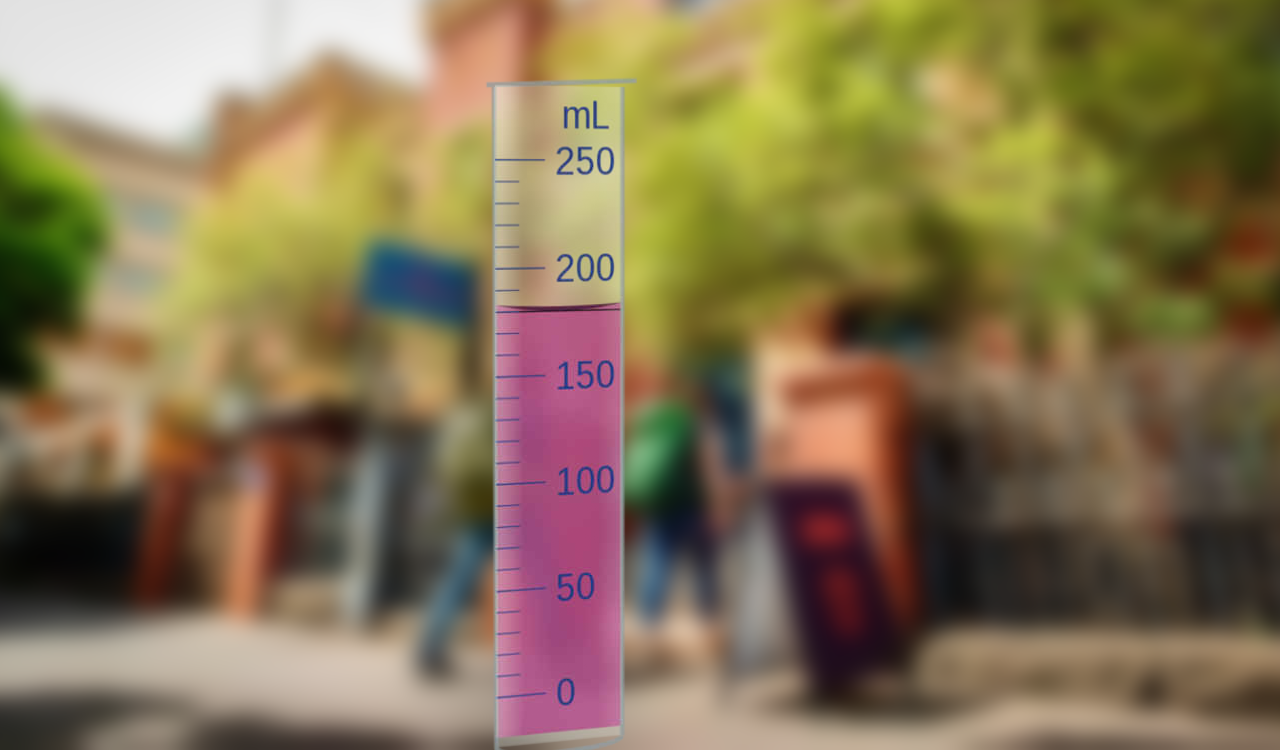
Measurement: 180 mL
